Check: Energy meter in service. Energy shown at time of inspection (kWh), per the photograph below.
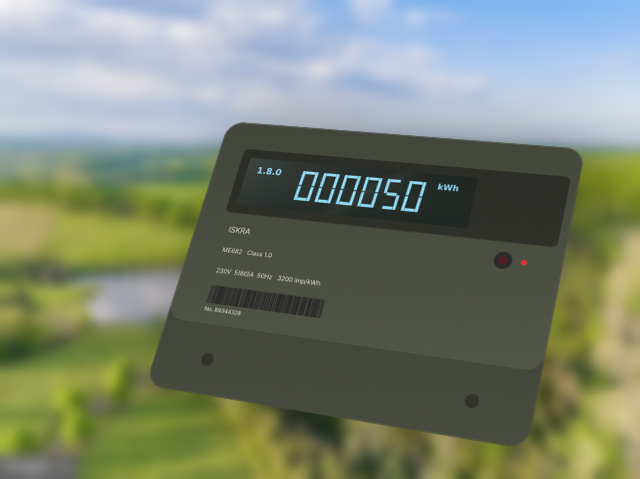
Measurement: 50 kWh
